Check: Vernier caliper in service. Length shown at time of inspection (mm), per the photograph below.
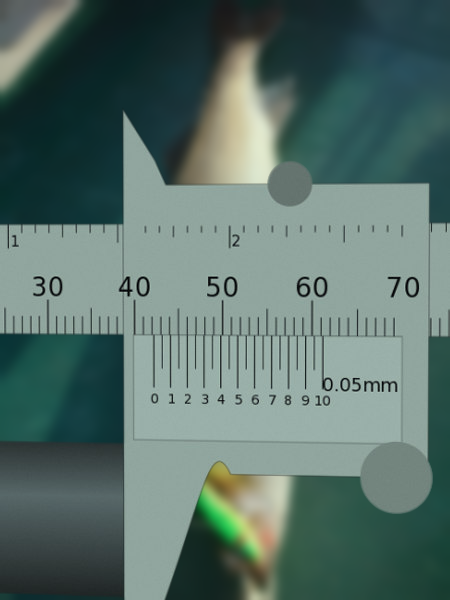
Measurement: 42.2 mm
